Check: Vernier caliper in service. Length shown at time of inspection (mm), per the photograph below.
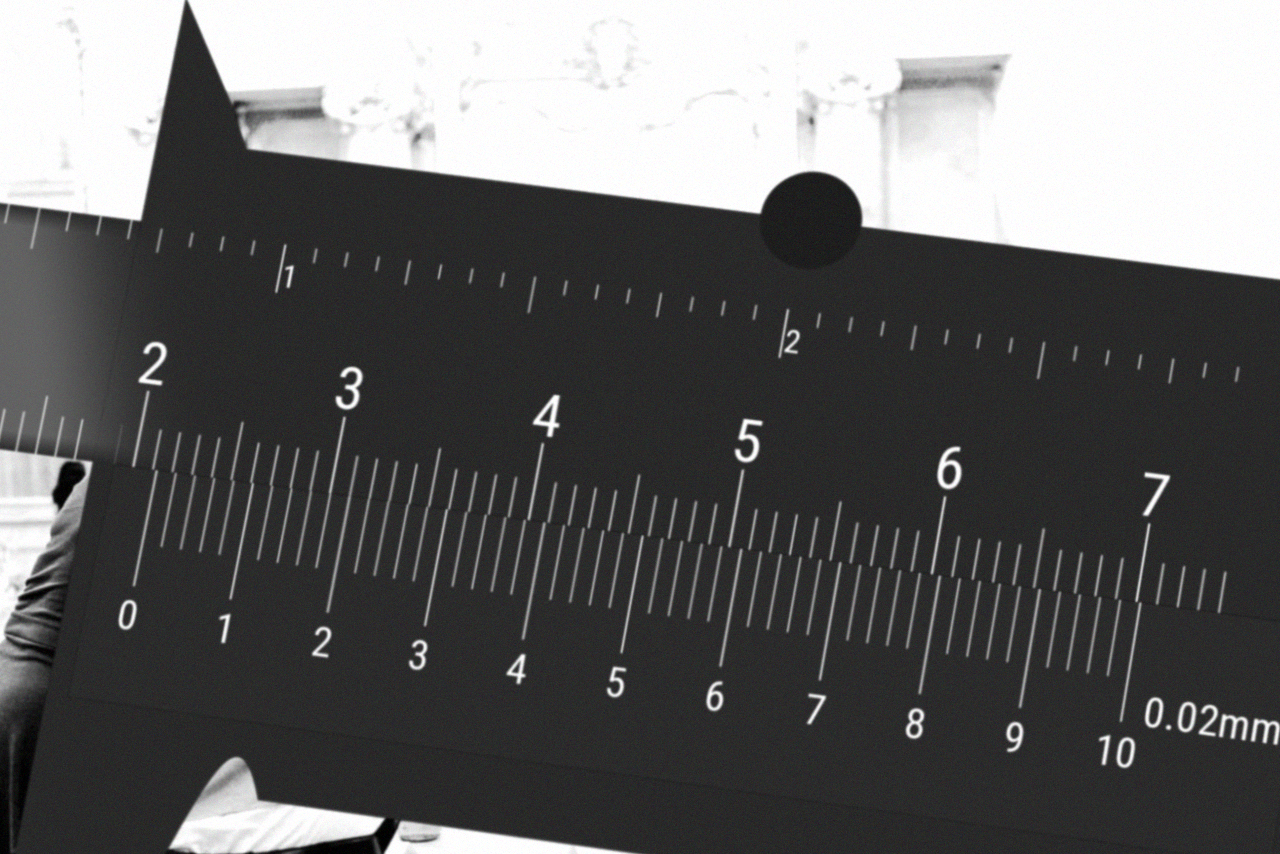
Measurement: 21.2 mm
